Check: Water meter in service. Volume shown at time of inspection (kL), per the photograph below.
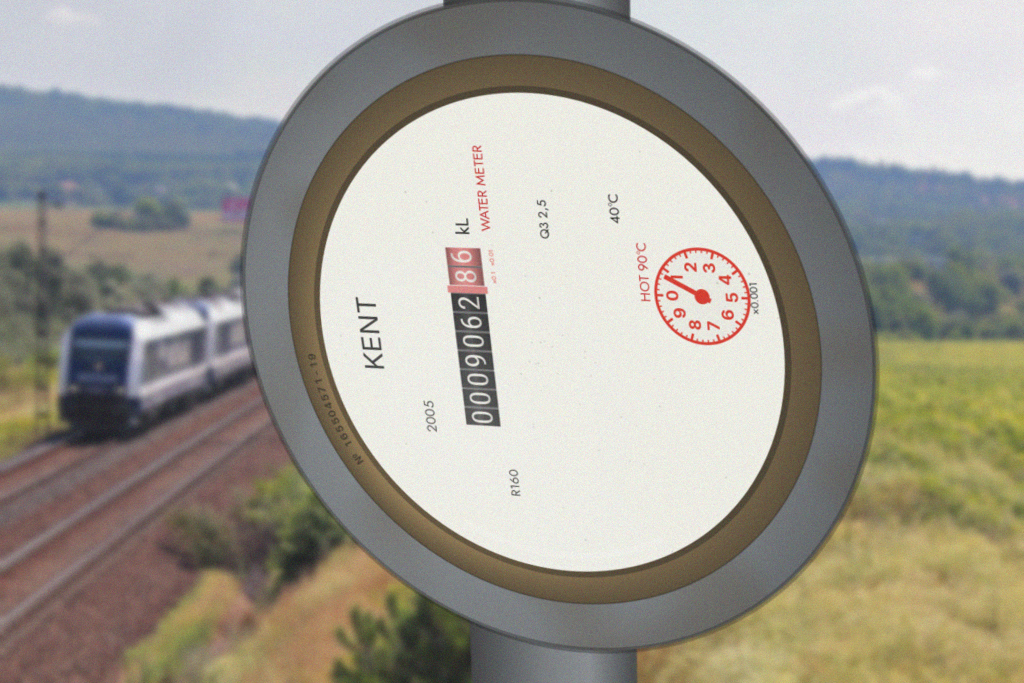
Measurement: 9062.860 kL
